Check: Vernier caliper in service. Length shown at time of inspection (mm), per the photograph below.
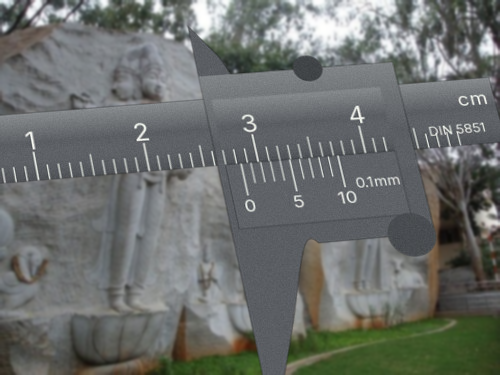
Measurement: 28.4 mm
